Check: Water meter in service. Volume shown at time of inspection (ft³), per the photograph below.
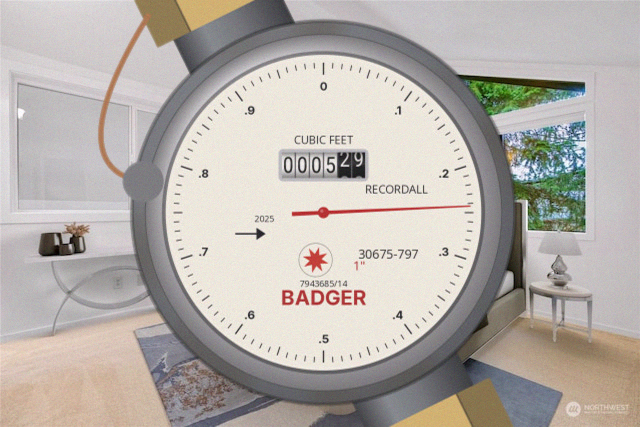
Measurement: 529.24 ft³
